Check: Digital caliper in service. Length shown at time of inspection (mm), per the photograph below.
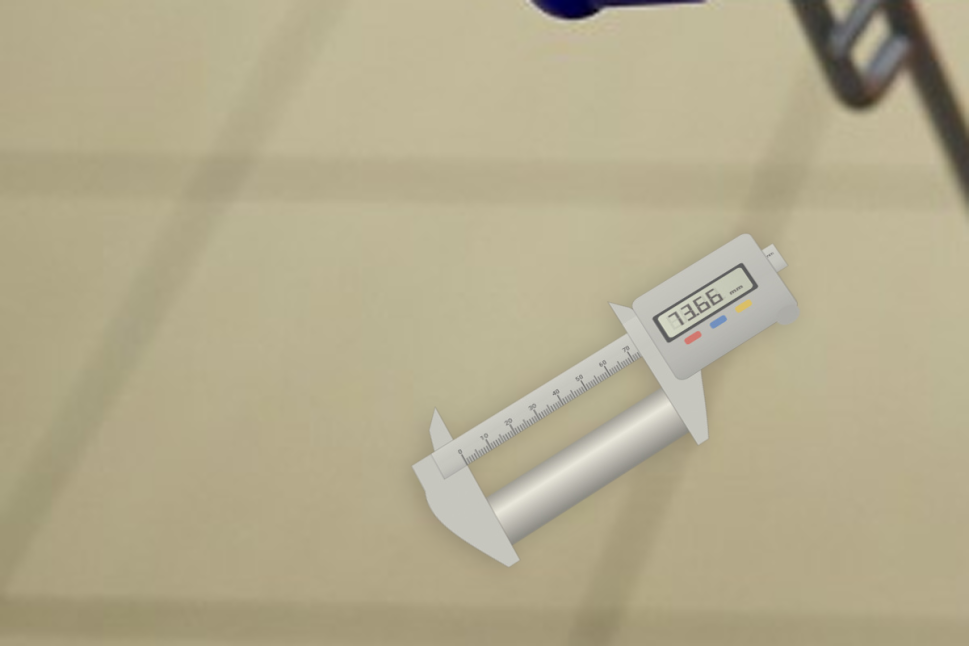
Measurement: 73.66 mm
